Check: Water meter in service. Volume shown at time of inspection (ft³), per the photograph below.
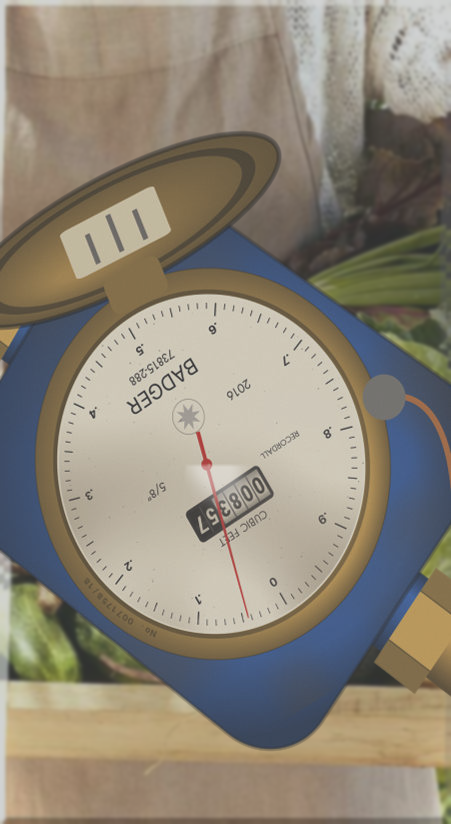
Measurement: 8357.04 ft³
